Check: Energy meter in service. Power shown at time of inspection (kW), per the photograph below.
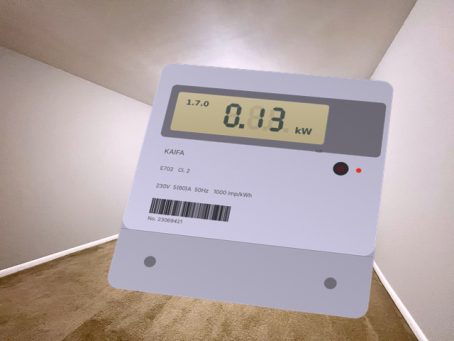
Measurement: 0.13 kW
